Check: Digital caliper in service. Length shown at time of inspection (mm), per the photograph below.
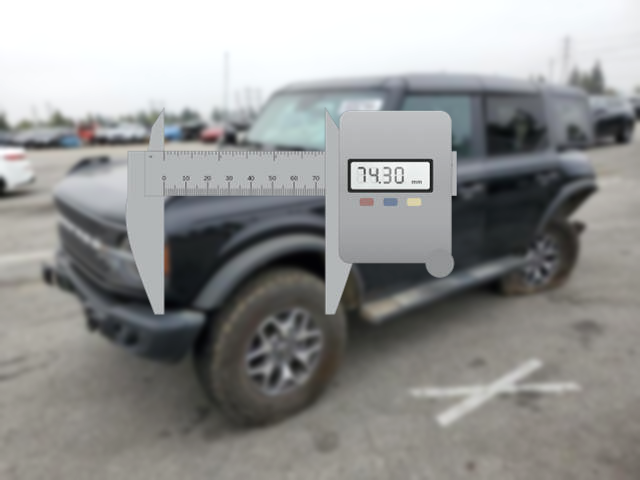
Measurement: 74.30 mm
